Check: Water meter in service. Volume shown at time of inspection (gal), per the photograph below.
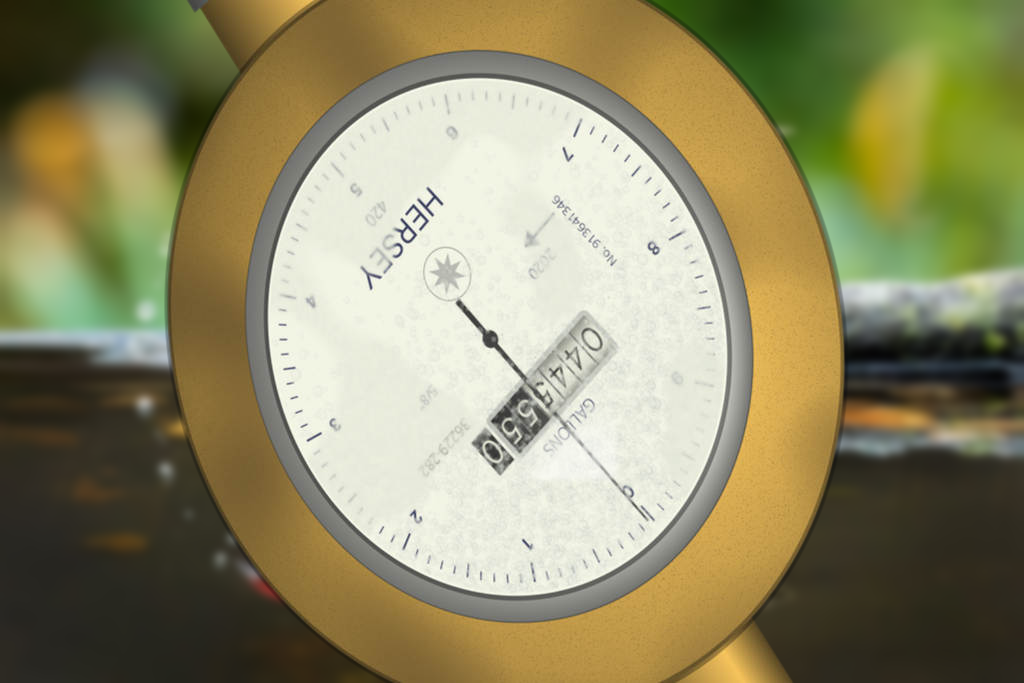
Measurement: 445550.0 gal
